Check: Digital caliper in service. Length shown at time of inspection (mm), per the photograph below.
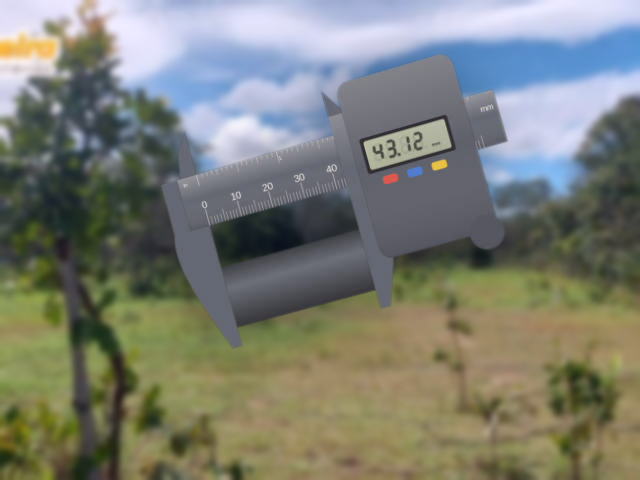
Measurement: 43.12 mm
